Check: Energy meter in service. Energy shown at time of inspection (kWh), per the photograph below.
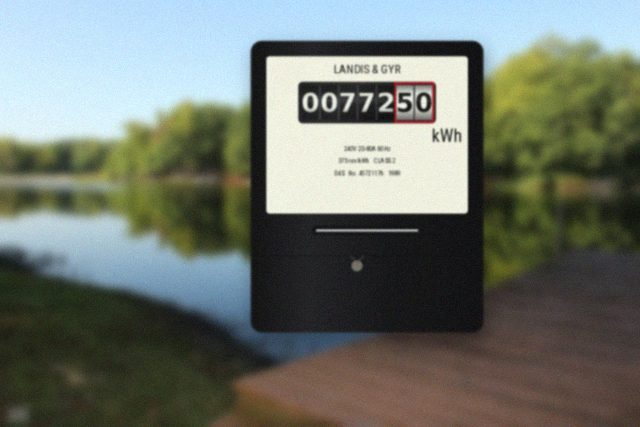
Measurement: 772.50 kWh
